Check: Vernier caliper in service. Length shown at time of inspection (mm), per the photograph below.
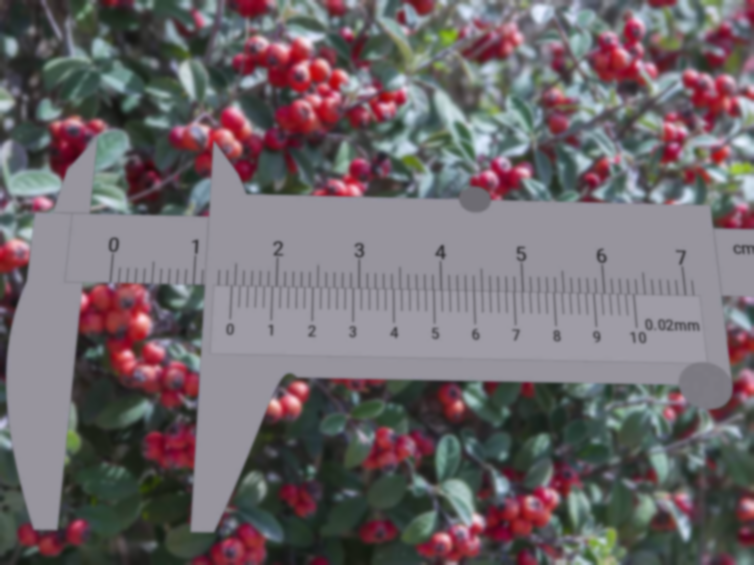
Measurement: 14.6 mm
